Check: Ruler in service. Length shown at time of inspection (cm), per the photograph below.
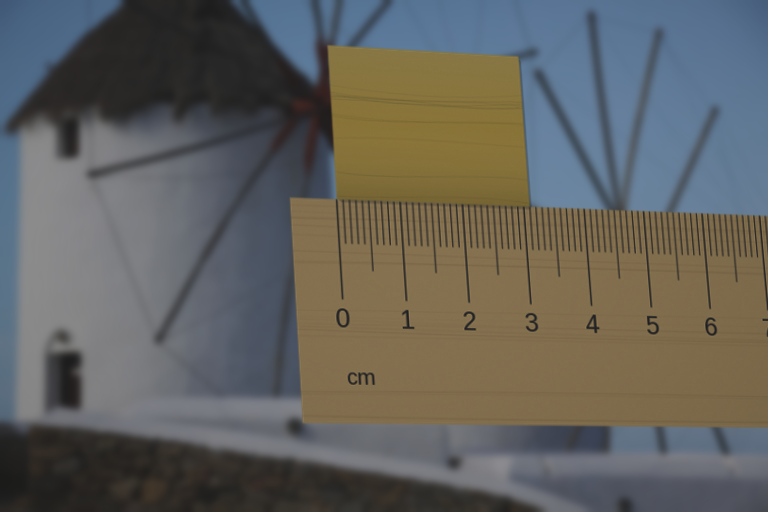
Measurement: 3.1 cm
